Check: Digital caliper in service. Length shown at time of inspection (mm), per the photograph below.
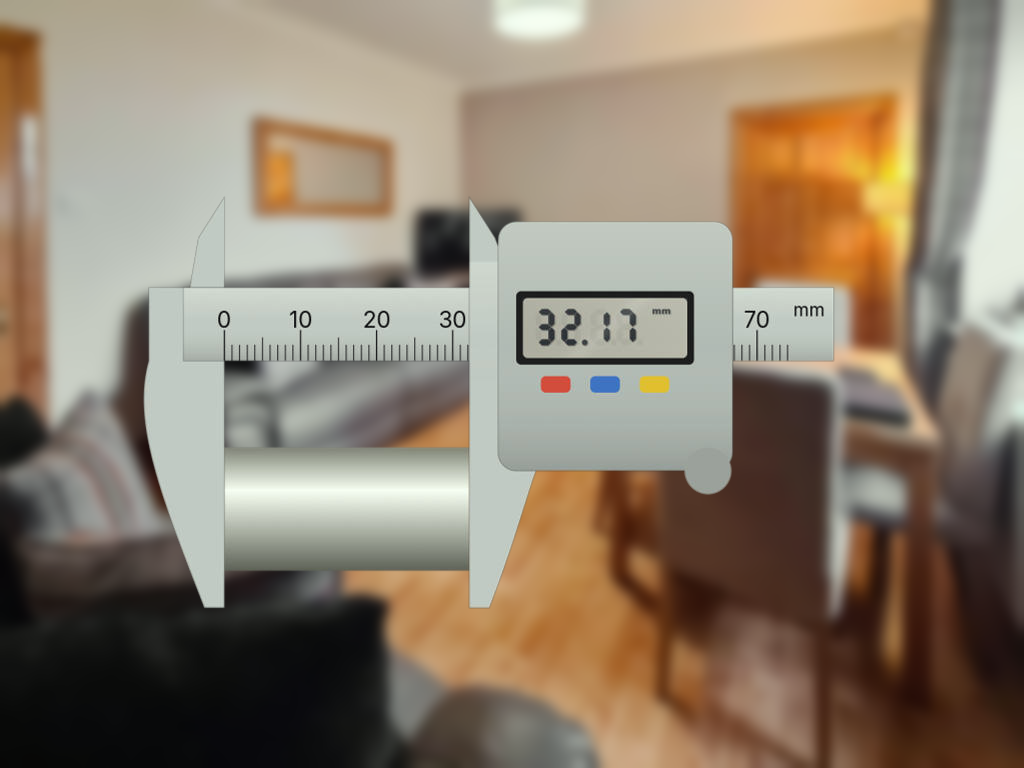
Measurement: 32.17 mm
